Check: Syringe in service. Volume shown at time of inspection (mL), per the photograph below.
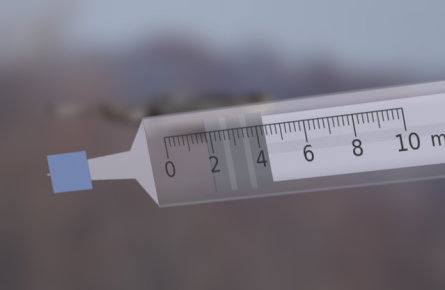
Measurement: 1.8 mL
